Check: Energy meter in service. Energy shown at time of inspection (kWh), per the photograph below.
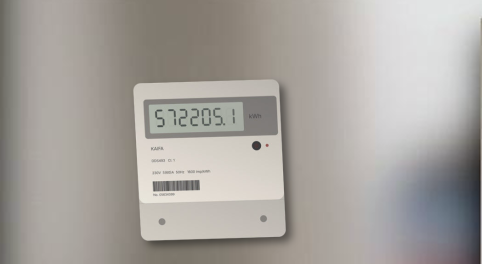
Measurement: 572205.1 kWh
